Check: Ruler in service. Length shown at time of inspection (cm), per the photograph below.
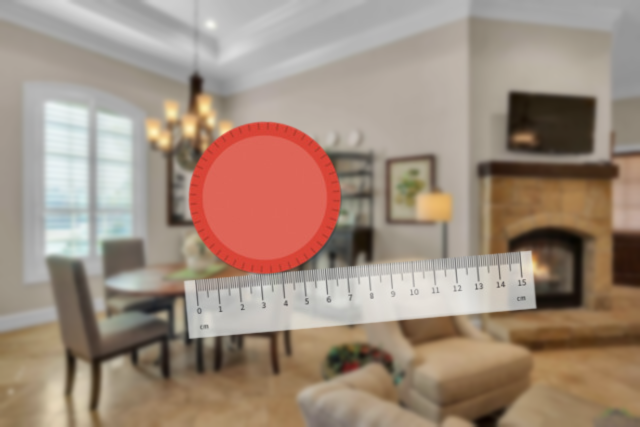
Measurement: 7 cm
